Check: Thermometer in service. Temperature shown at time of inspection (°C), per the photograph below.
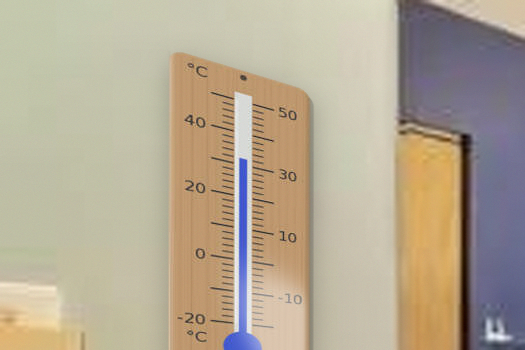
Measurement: 32 °C
